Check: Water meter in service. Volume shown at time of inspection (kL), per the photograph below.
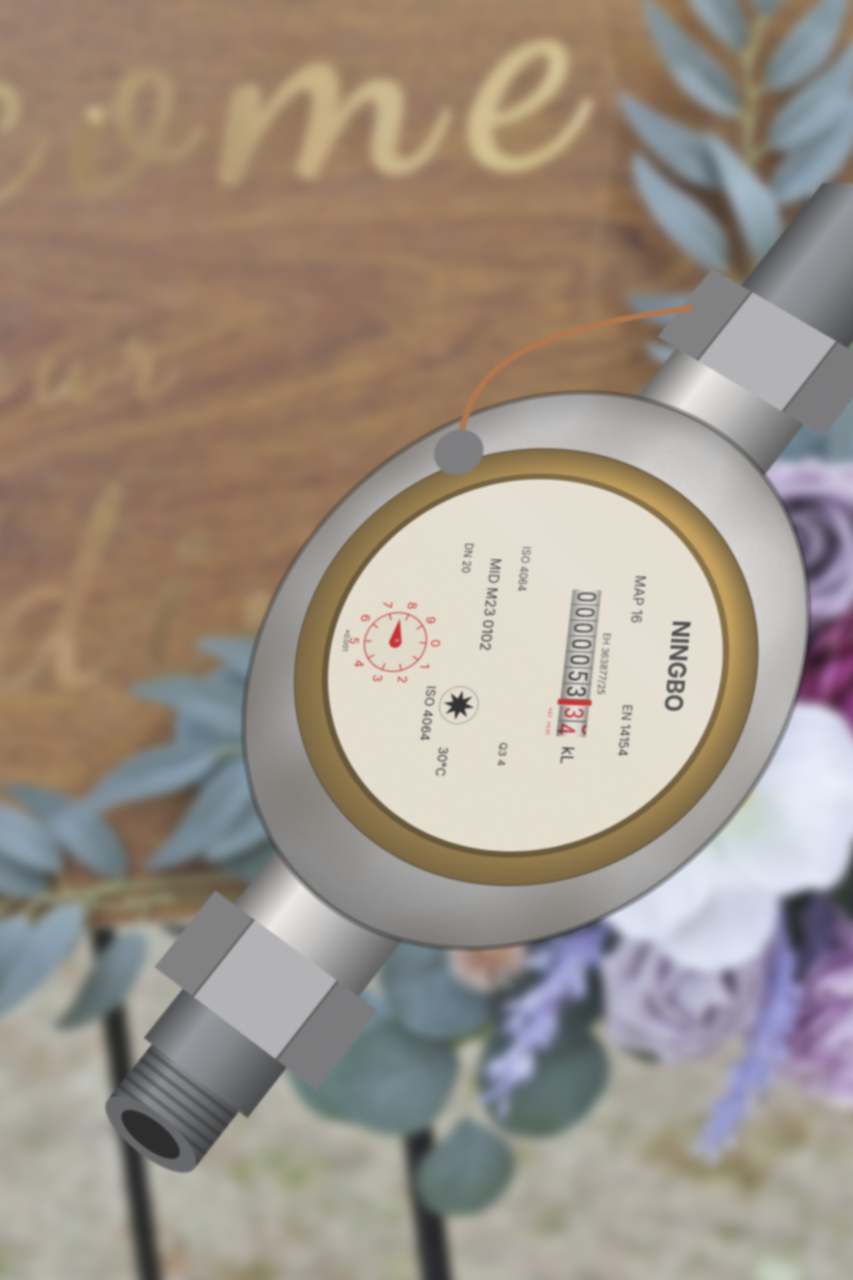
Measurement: 53.337 kL
